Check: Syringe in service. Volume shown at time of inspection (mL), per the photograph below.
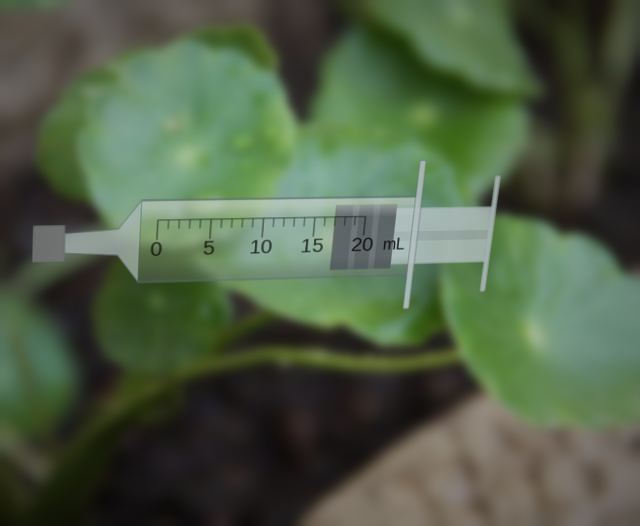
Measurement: 17 mL
